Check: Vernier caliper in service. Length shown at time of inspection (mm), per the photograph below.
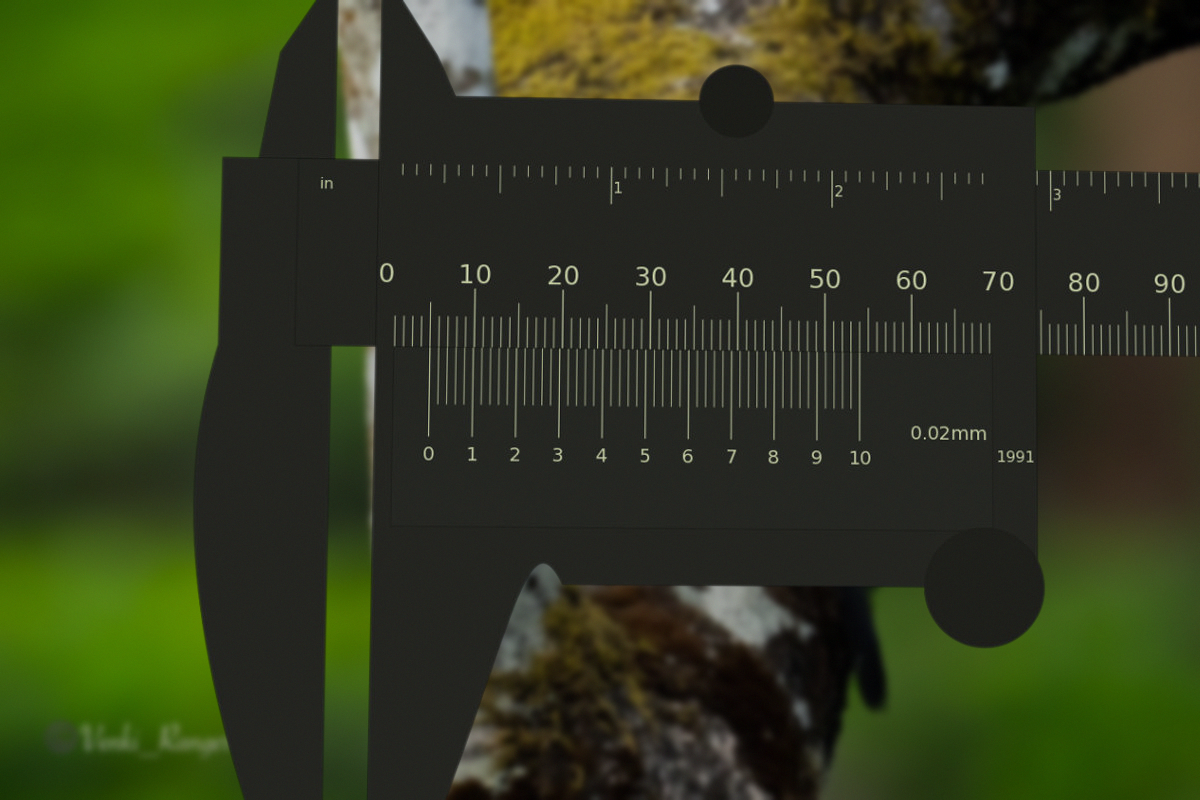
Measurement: 5.0 mm
